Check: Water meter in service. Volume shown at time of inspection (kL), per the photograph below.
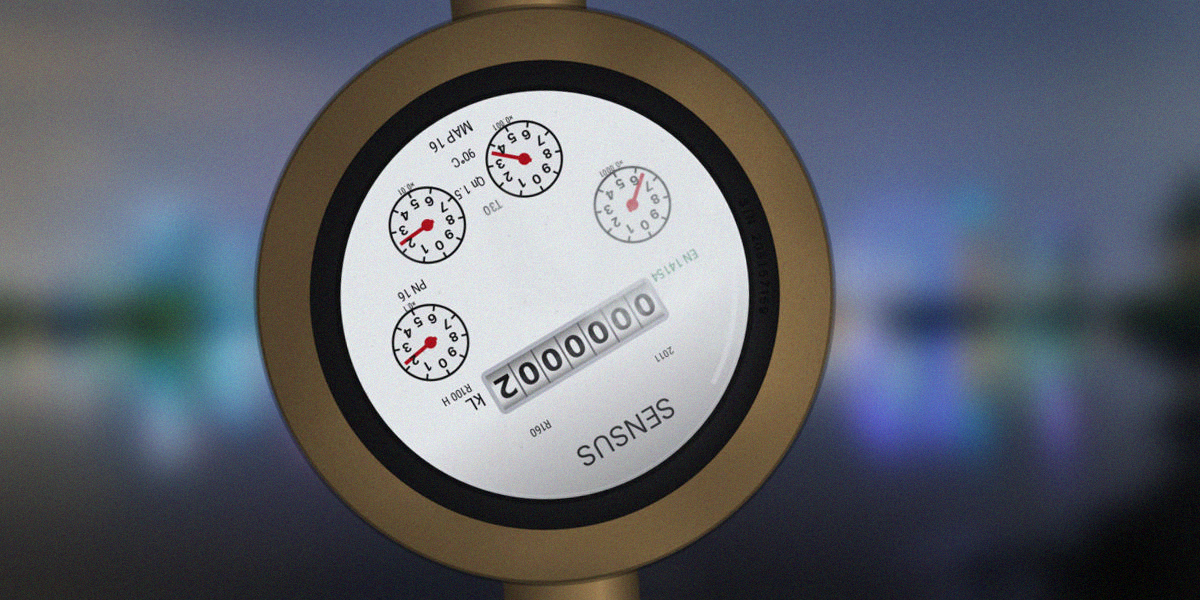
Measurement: 2.2236 kL
